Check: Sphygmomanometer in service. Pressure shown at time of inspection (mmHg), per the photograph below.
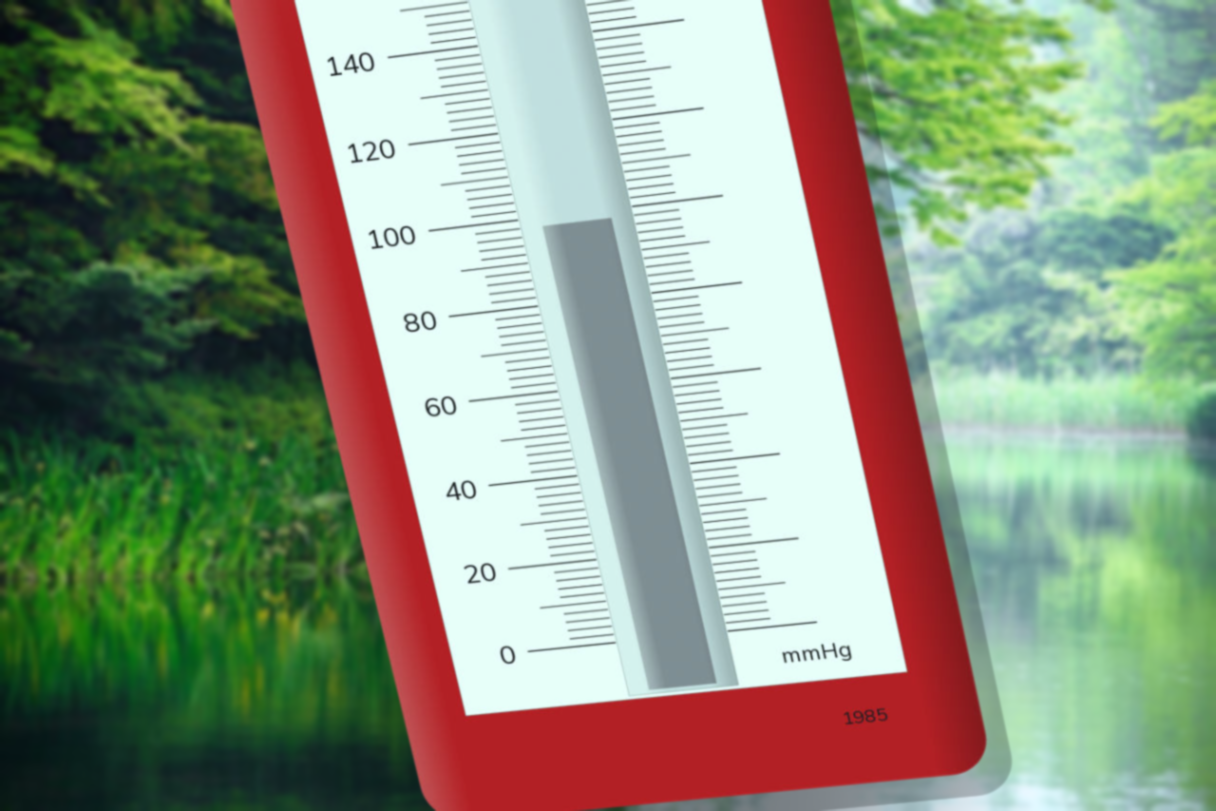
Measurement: 98 mmHg
